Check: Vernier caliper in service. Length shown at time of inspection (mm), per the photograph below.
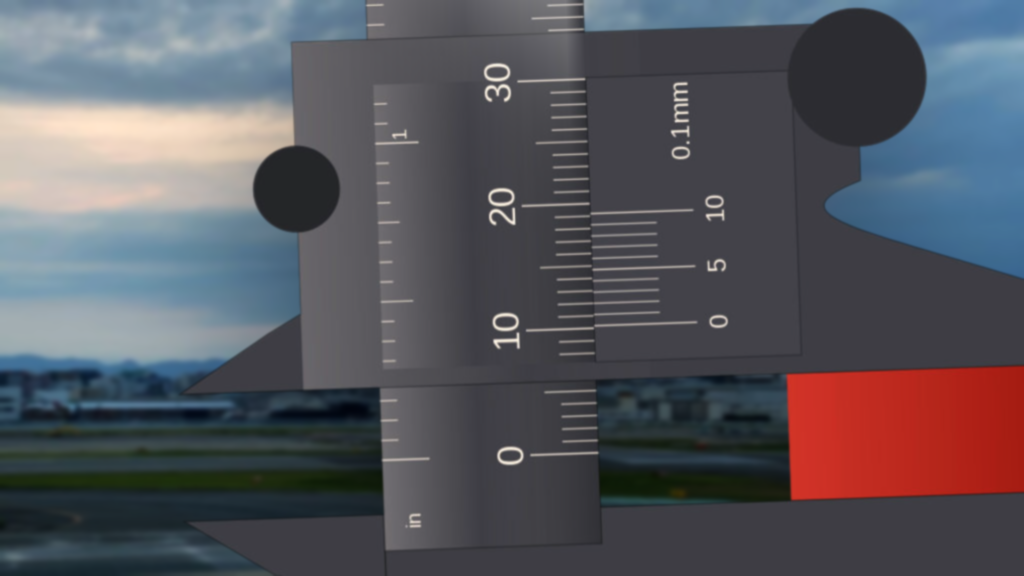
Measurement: 10.2 mm
